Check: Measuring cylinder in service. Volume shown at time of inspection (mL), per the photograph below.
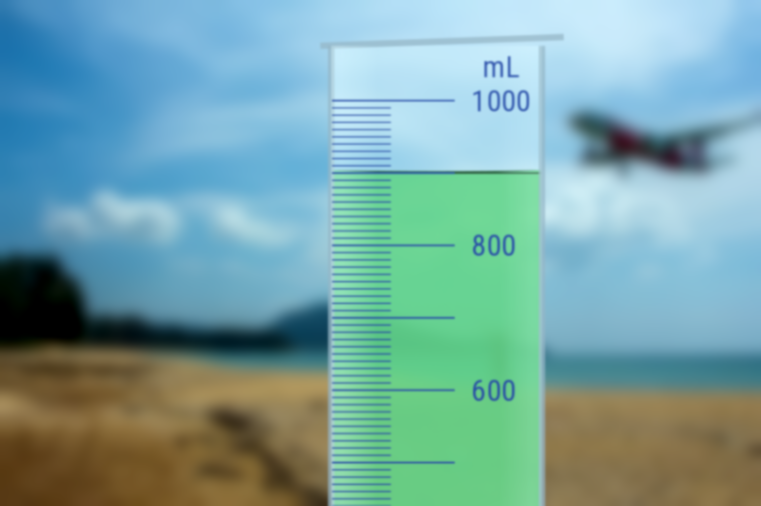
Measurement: 900 mL
